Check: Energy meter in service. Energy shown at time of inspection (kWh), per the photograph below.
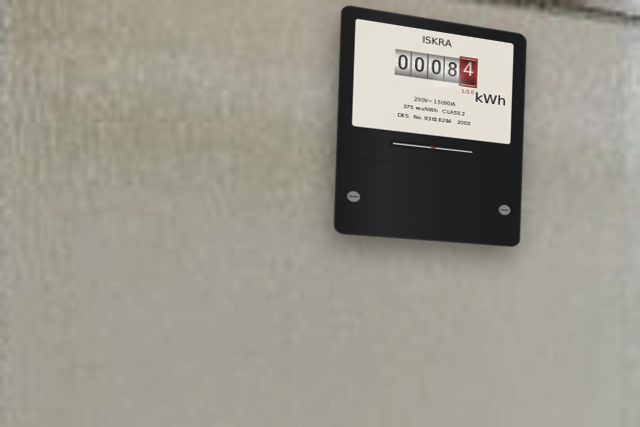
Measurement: 8.4 kWh
